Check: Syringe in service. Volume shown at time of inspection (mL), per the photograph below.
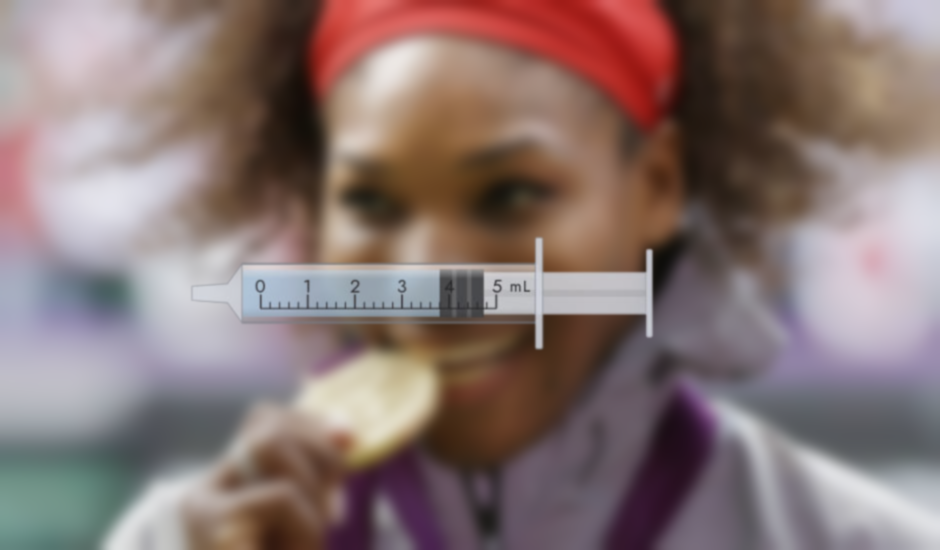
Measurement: 3.8 mL
